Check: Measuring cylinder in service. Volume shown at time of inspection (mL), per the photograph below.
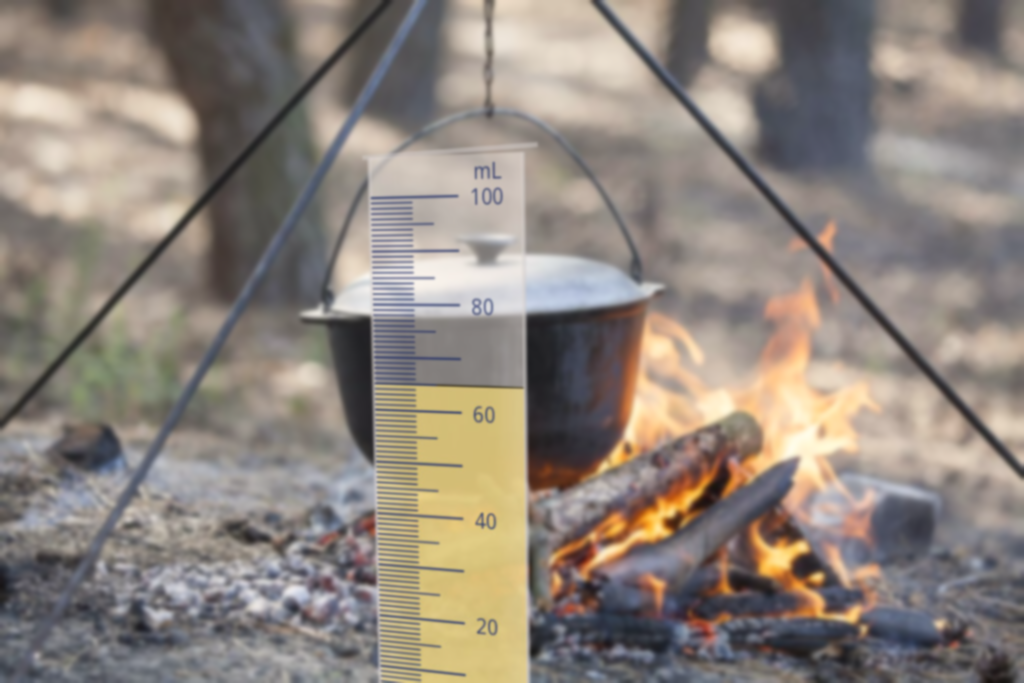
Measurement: 65 mL
